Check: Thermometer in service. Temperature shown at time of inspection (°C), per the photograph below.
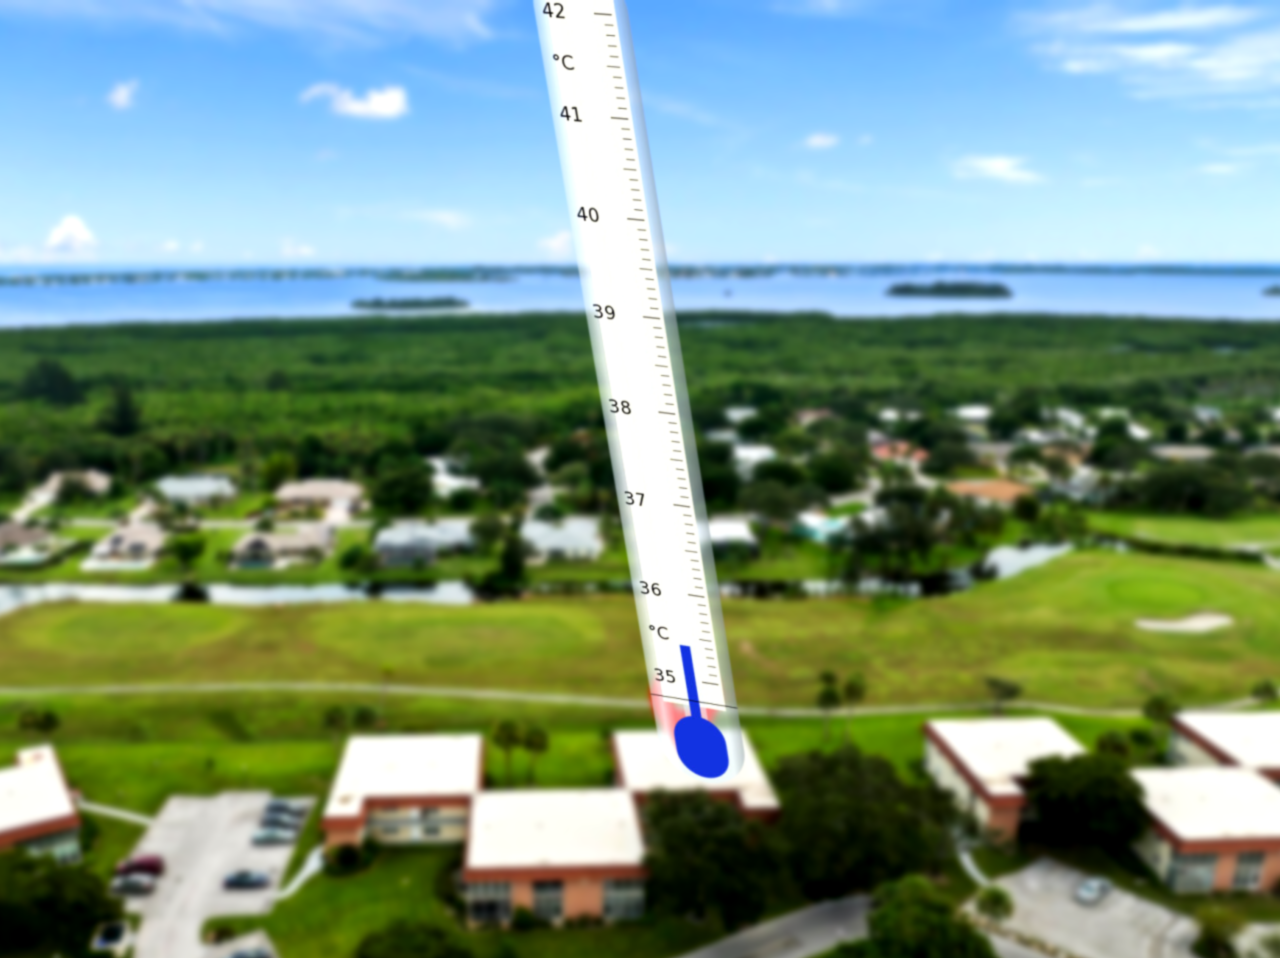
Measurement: 35.4 °C
